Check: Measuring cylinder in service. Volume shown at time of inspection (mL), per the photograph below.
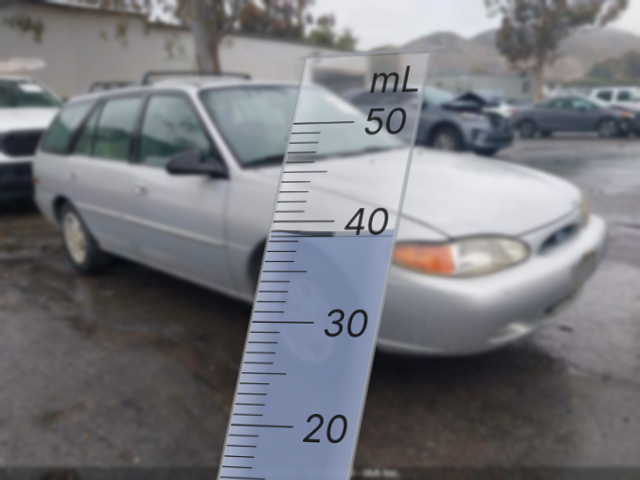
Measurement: 38.5 mL
